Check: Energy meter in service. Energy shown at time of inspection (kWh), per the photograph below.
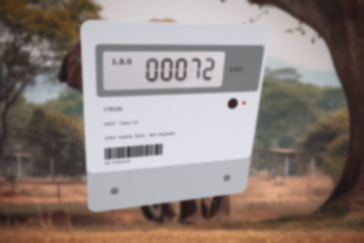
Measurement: 72 kWh
